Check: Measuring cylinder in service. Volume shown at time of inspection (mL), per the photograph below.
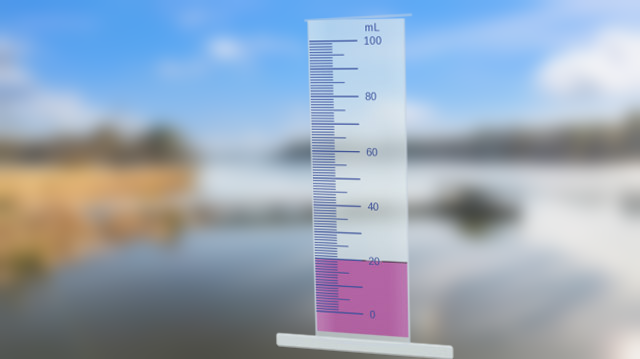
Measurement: 20 mL
